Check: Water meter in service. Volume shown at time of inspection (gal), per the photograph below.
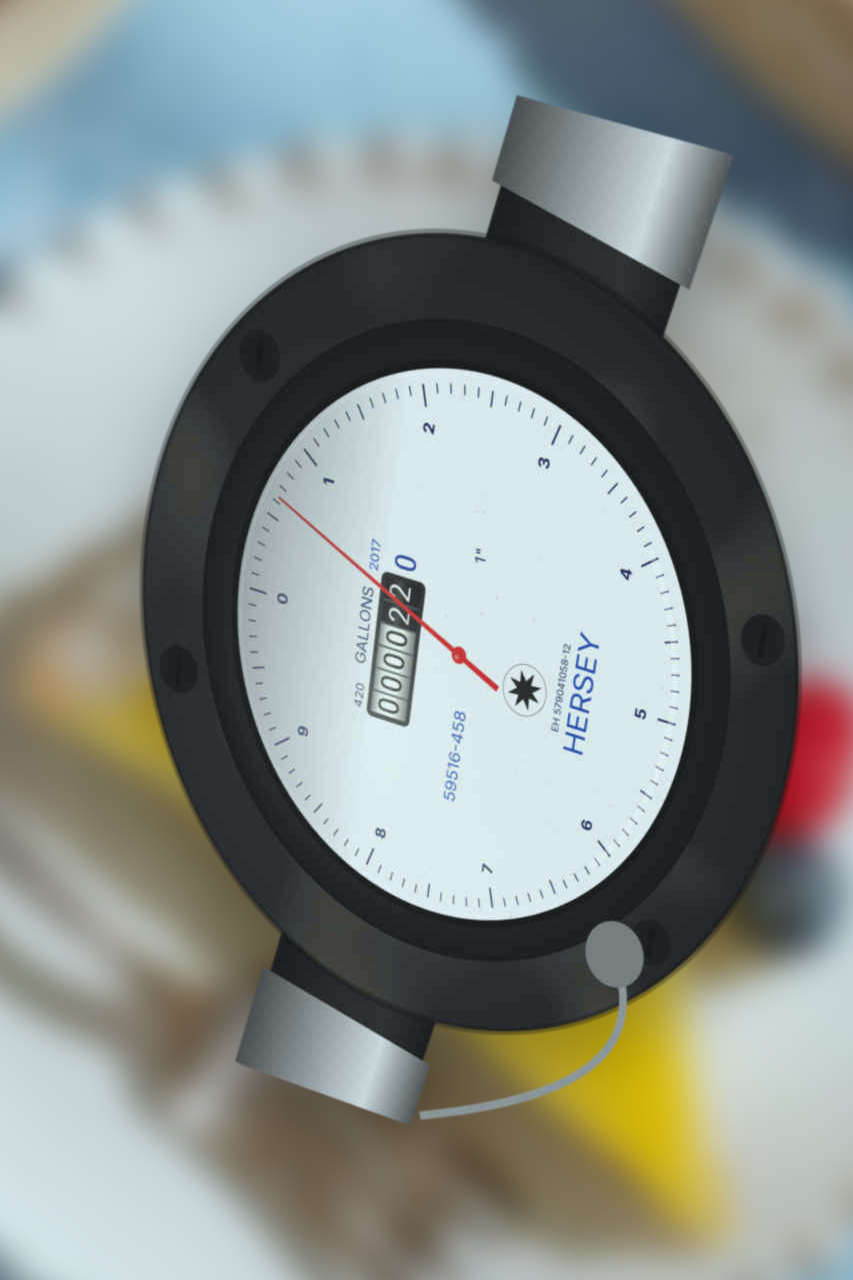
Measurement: 220.6 gal
